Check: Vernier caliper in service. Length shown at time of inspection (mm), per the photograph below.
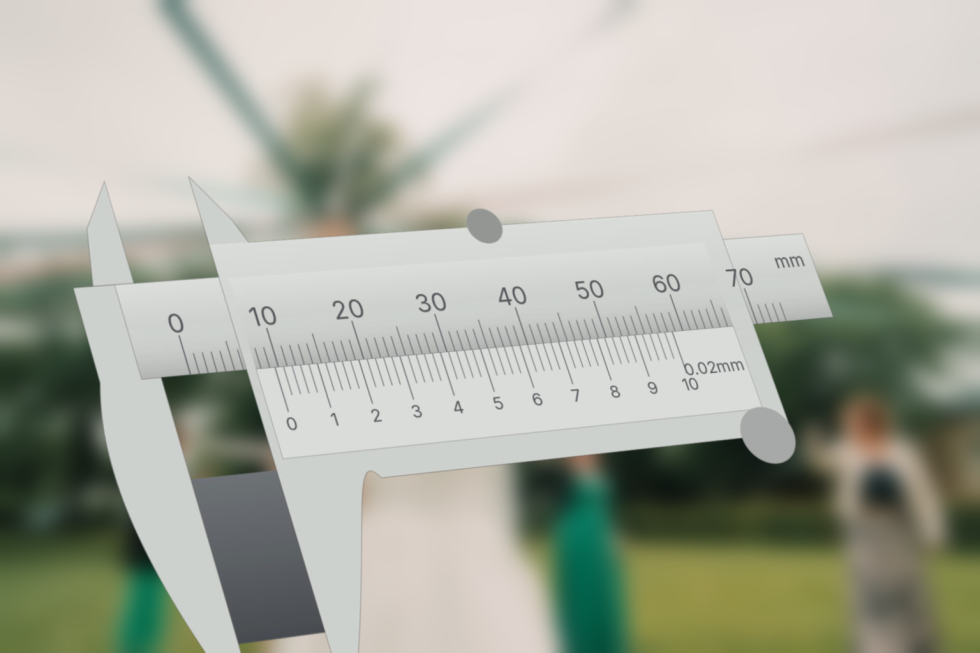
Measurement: 9.6 mm
